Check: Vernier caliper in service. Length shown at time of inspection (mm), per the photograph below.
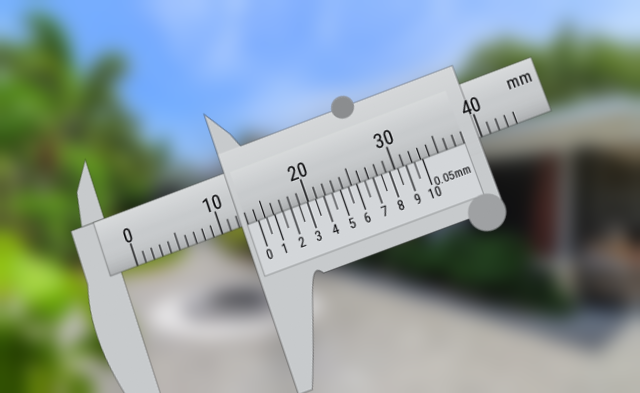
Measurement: 14.2 mm
